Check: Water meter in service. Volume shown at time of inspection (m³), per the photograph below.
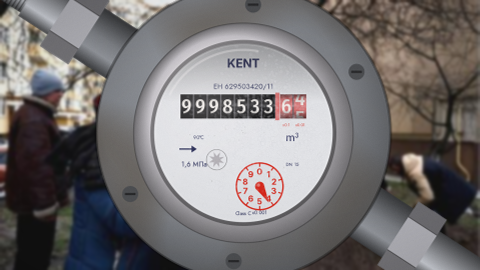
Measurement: 9998533.644 m³
